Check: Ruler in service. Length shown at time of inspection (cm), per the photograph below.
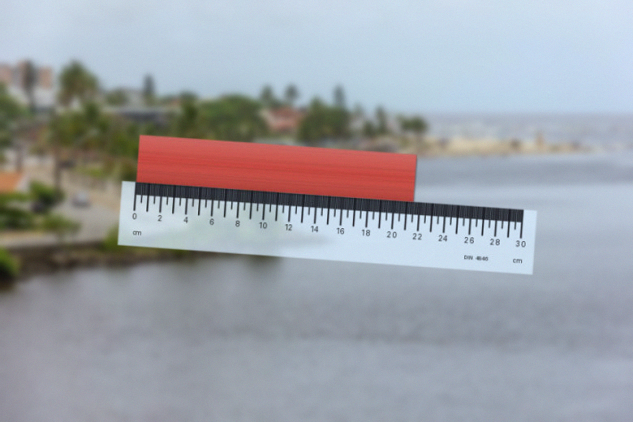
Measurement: 21.5 cm
